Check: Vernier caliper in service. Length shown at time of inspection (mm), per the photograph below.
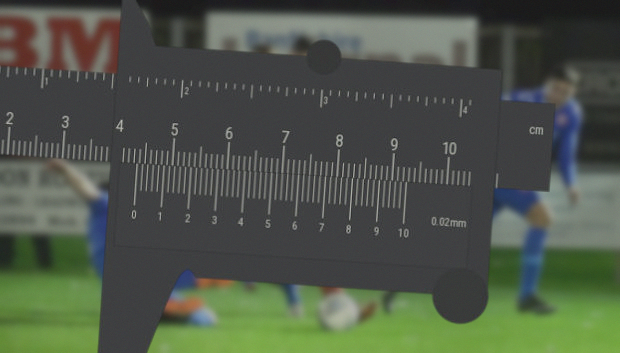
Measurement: 43.6 mm
